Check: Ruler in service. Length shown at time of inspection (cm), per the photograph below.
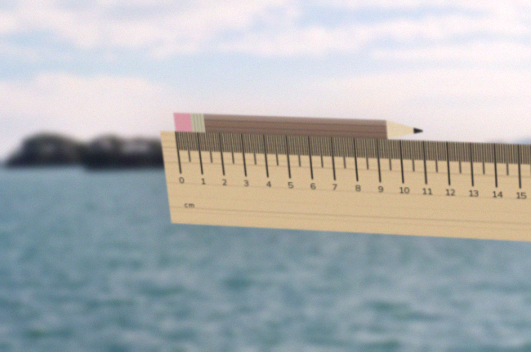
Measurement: 11 cm
